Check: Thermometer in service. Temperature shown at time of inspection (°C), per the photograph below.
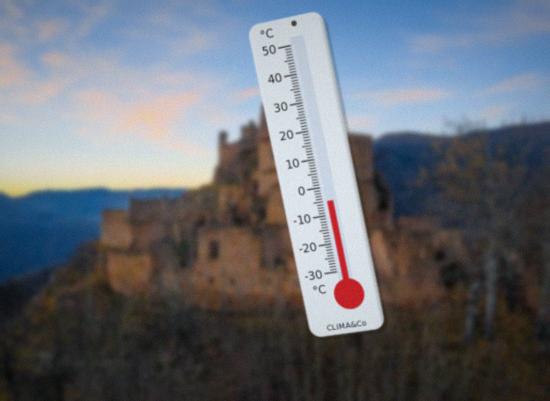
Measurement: -5 °C
